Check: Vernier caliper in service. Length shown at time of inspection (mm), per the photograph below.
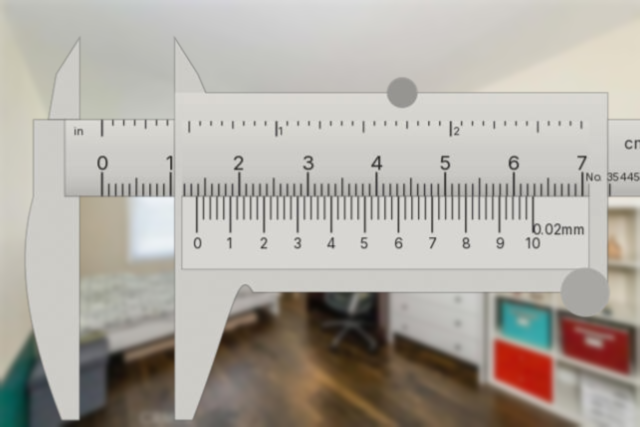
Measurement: 13.8 mm
